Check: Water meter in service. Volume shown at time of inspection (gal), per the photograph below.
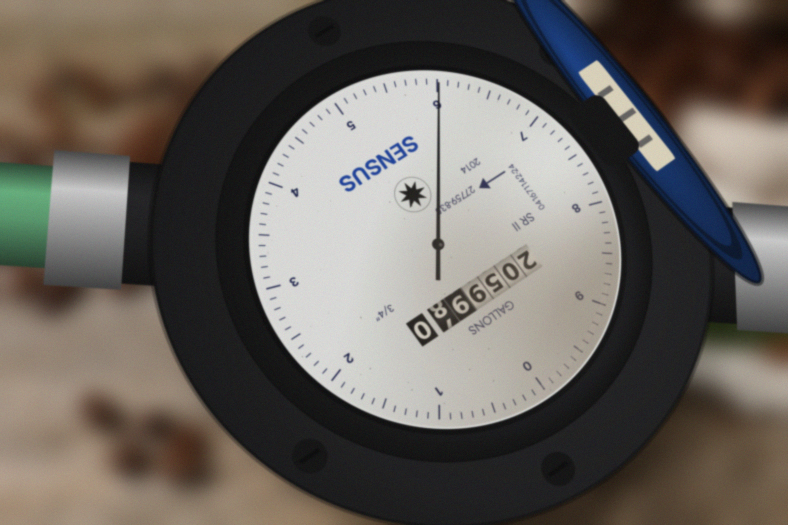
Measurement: 2059976.0 gal
